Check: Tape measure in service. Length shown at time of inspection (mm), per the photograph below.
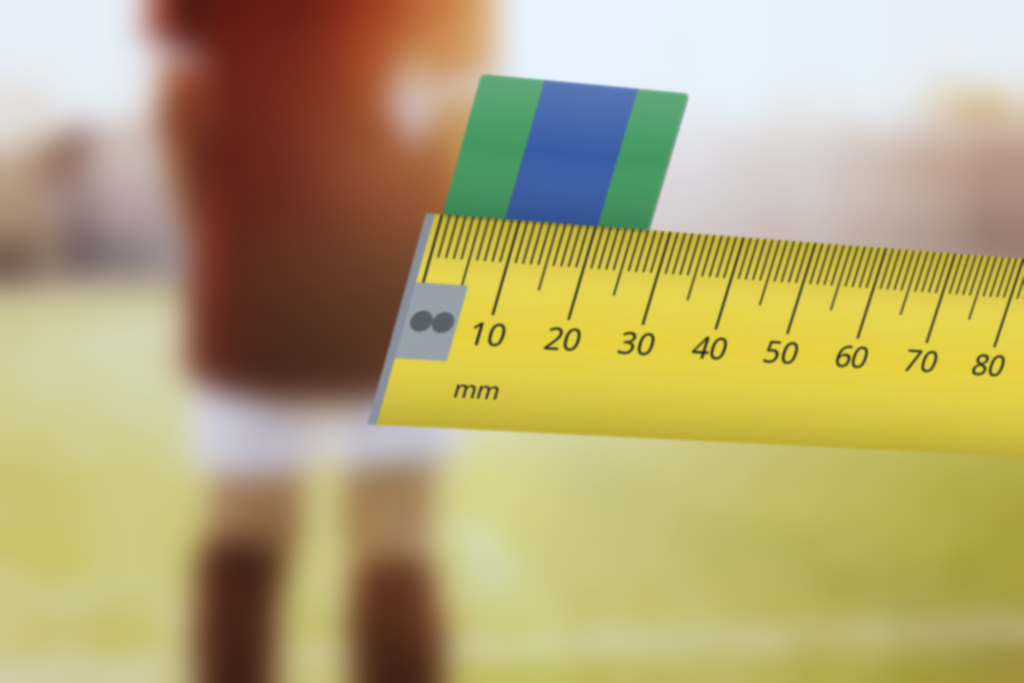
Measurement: 27 mm
